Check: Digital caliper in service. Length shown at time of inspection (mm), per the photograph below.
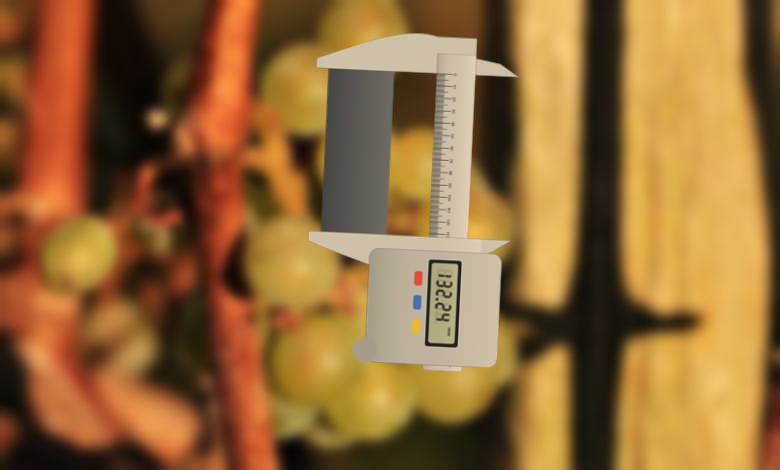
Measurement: 132.24 mm
